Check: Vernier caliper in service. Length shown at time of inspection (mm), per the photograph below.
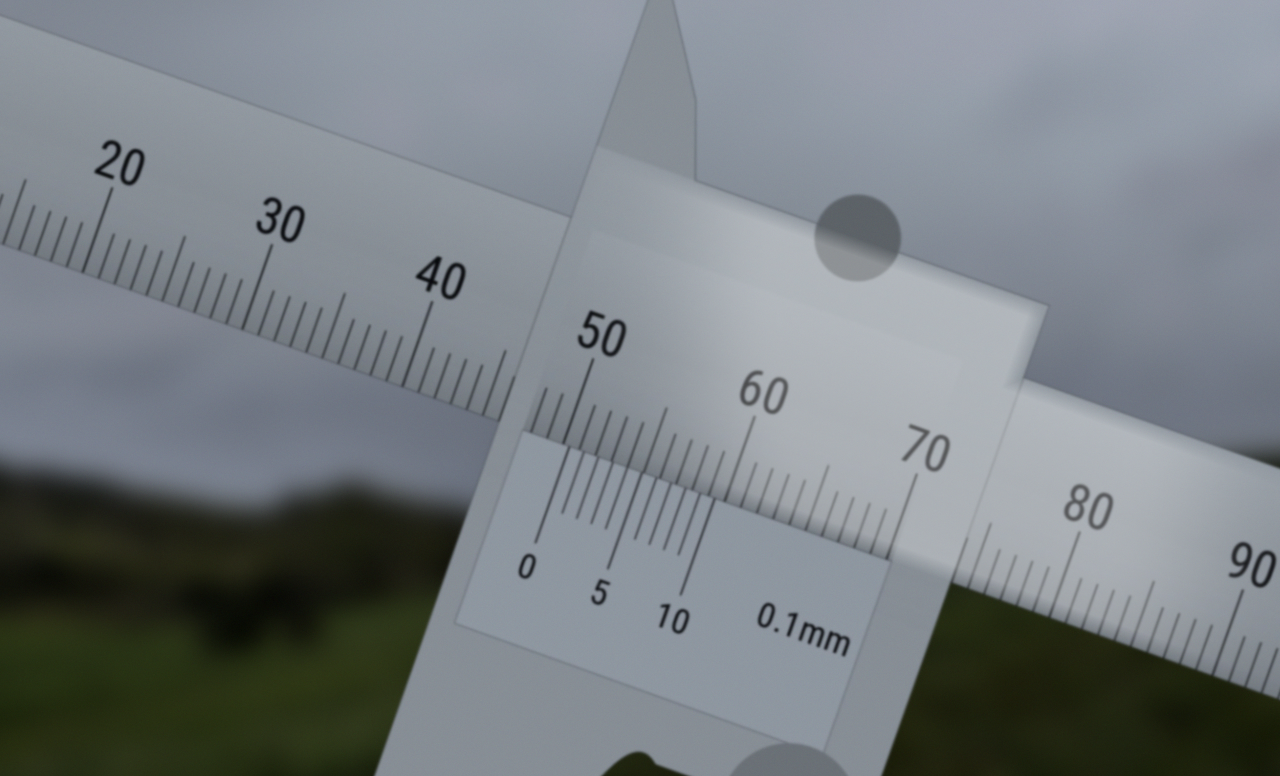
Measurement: 50.4 mm
